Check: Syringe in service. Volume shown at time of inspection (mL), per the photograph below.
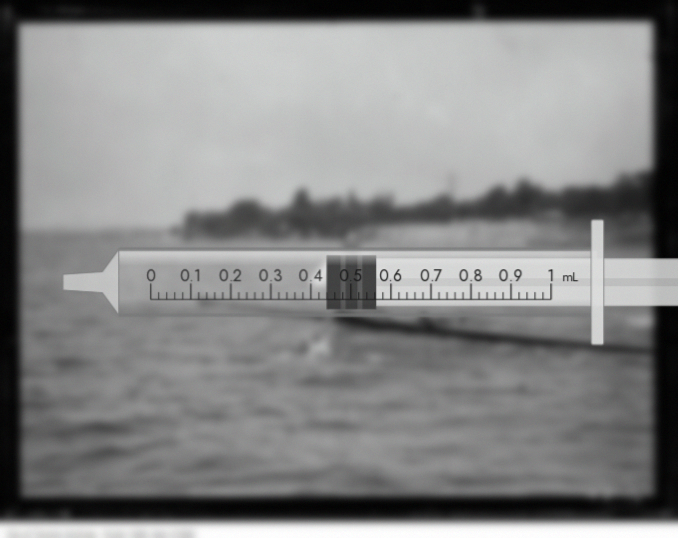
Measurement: 0.44 mL
